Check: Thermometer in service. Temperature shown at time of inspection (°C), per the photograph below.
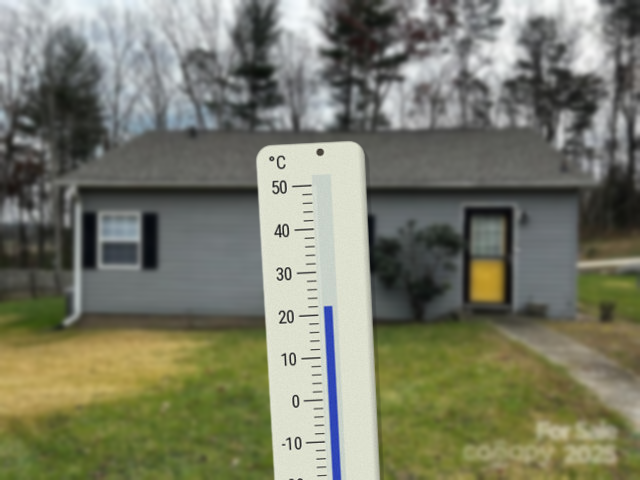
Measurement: 22 °C
